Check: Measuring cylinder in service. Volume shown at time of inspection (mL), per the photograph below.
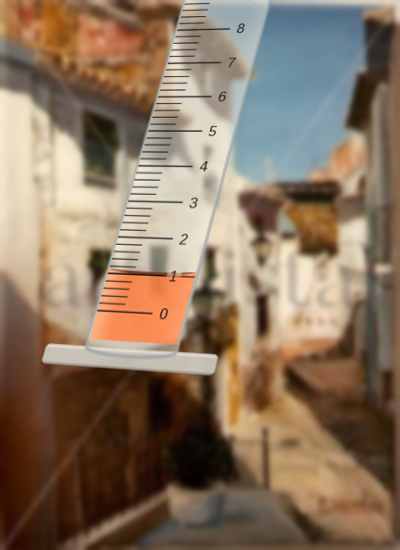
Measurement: 1 mL
